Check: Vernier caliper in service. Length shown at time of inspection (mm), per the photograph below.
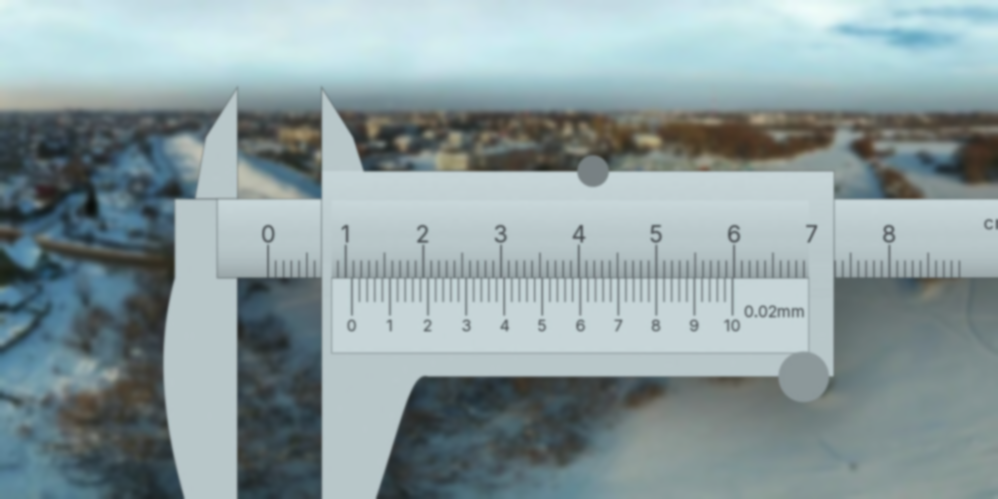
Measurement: 10.8 mm
